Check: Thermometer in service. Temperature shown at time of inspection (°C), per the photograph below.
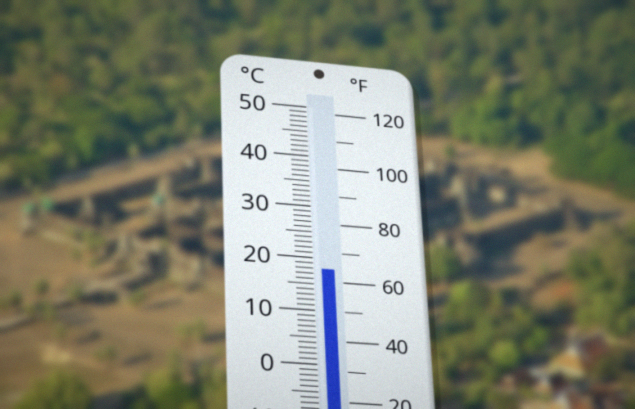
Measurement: 18 °C
